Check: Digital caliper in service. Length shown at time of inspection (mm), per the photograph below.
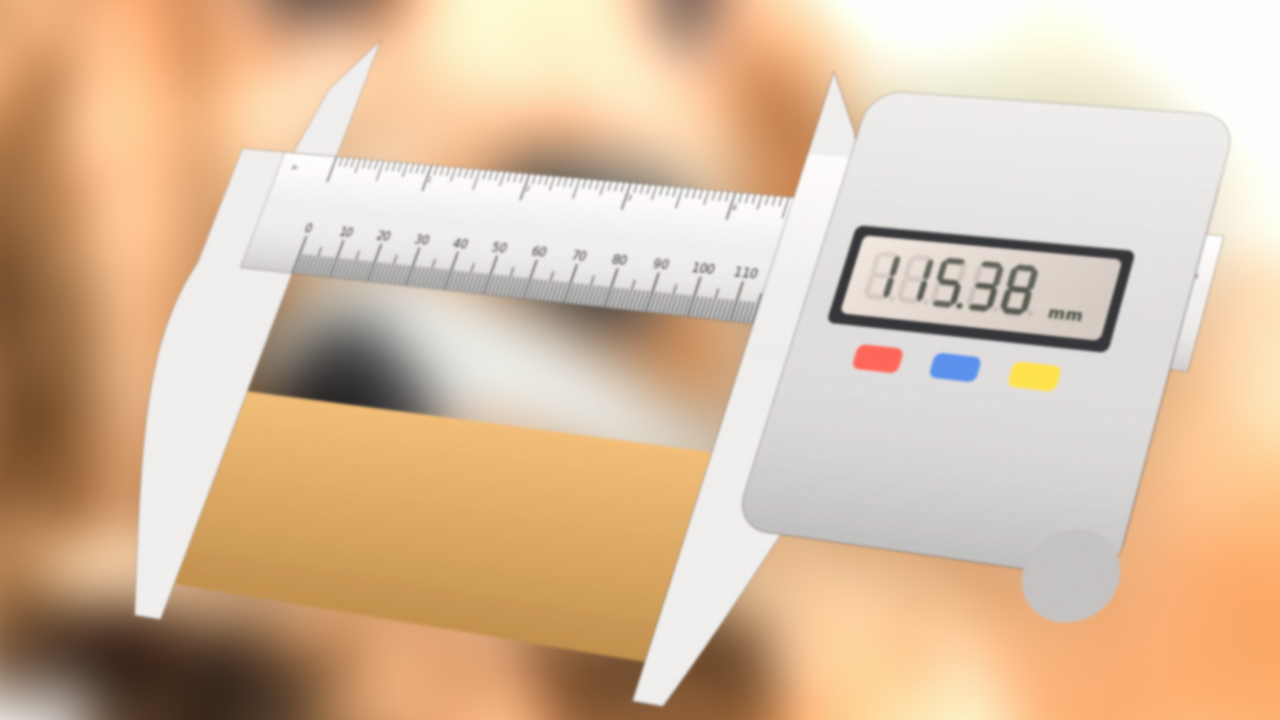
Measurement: 115.38 mm
